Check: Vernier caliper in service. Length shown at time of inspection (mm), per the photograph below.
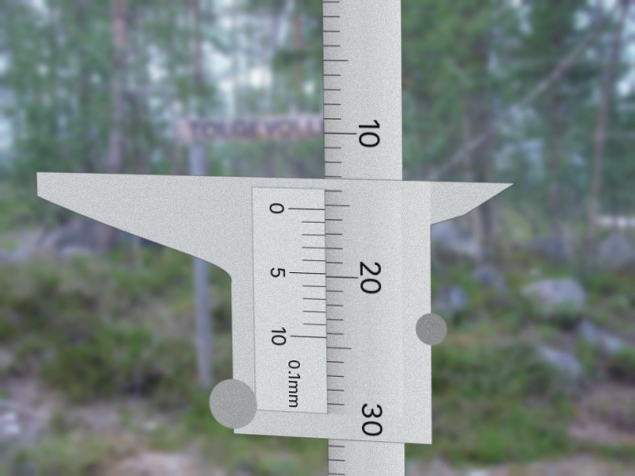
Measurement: 15.3 mm
